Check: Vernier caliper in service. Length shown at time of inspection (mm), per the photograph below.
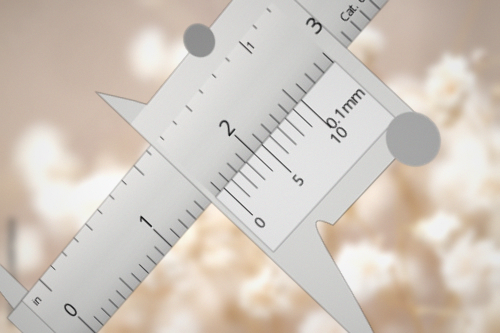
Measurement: 16.4 mm
